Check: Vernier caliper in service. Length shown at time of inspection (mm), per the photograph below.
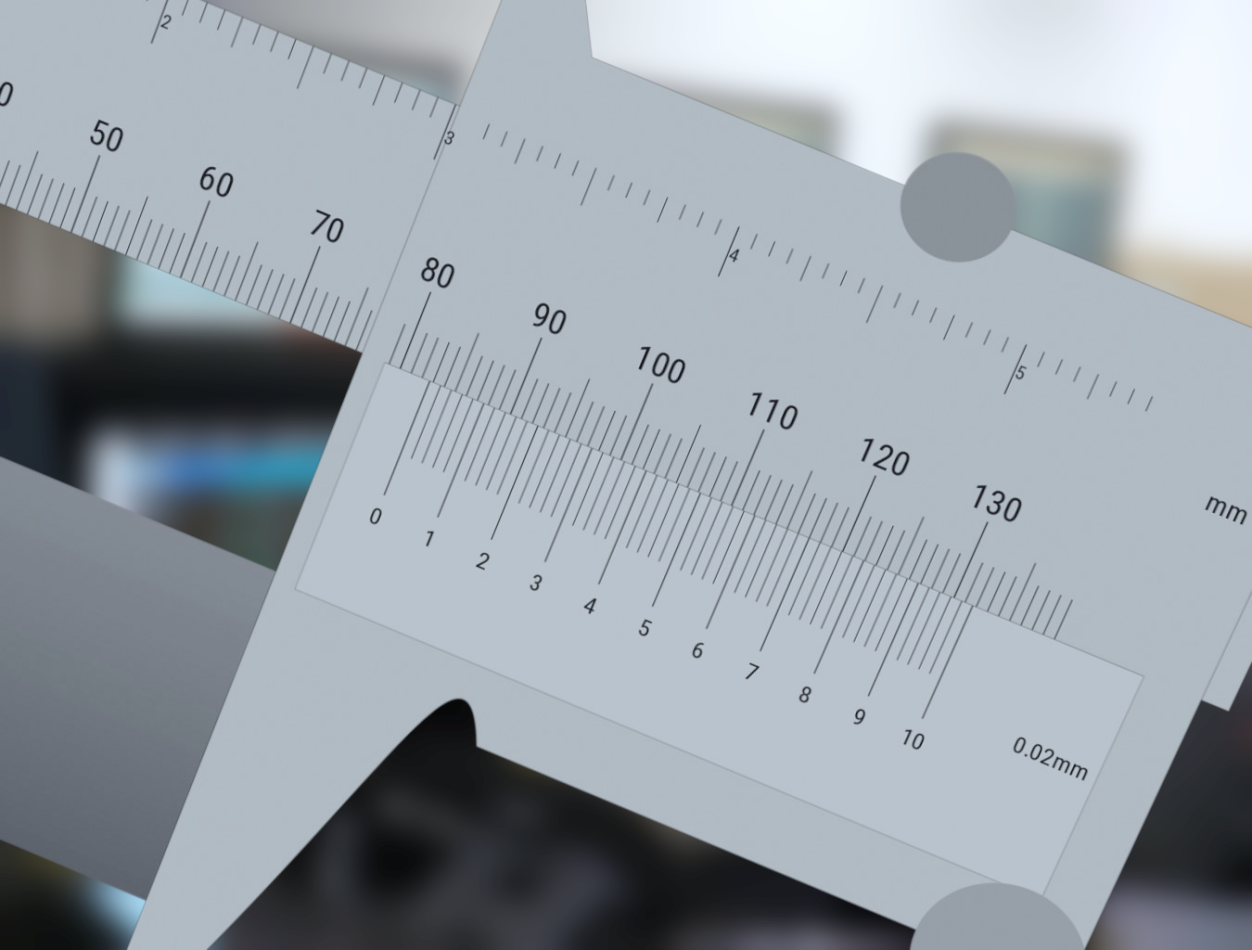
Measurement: 82.7 mm
